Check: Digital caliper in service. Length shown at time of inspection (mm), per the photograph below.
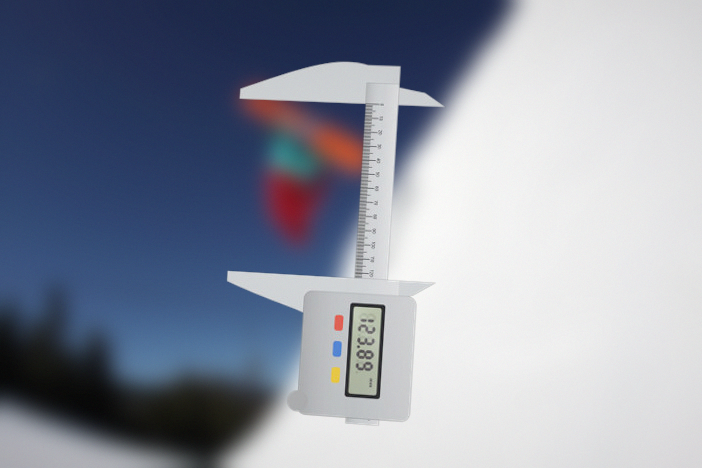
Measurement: 123.89 mm
